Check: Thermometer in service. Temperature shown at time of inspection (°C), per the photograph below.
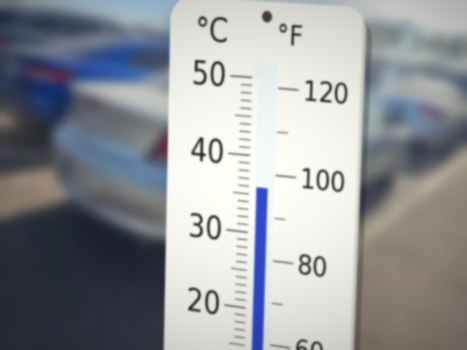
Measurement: 36 °C
